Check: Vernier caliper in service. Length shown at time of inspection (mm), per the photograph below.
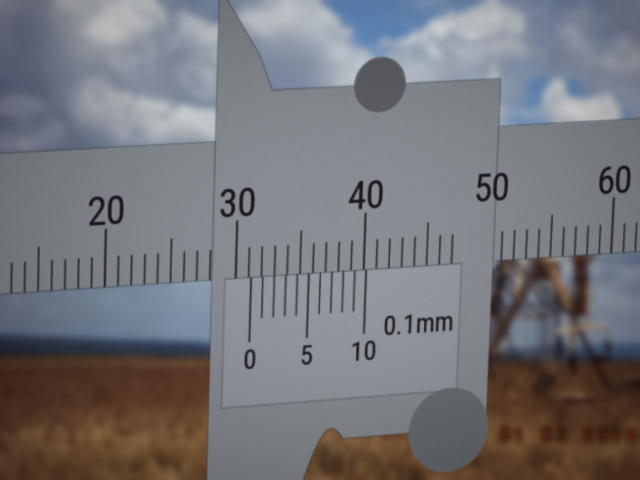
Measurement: 31.2 mm
